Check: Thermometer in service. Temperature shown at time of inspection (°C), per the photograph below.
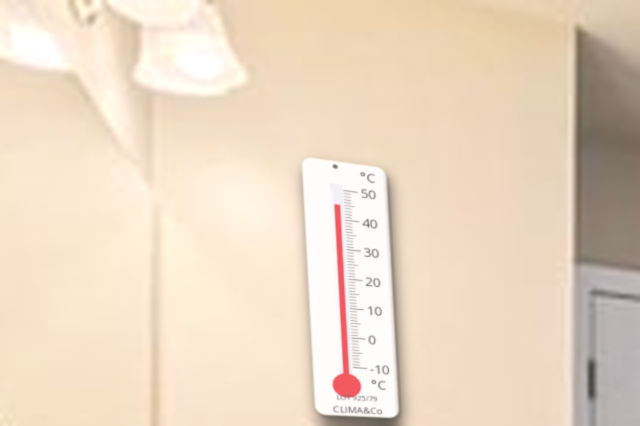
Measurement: 45 °C
